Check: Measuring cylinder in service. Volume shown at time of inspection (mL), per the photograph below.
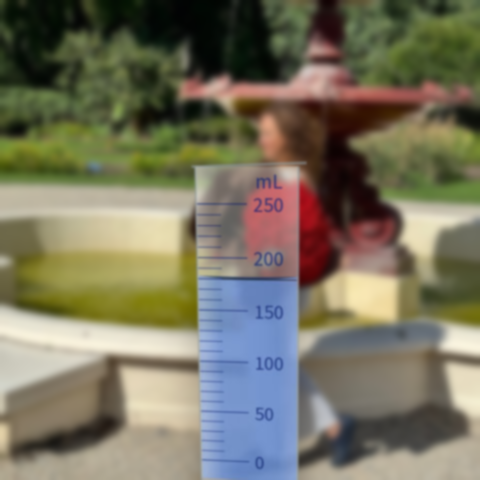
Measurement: 180 mL
